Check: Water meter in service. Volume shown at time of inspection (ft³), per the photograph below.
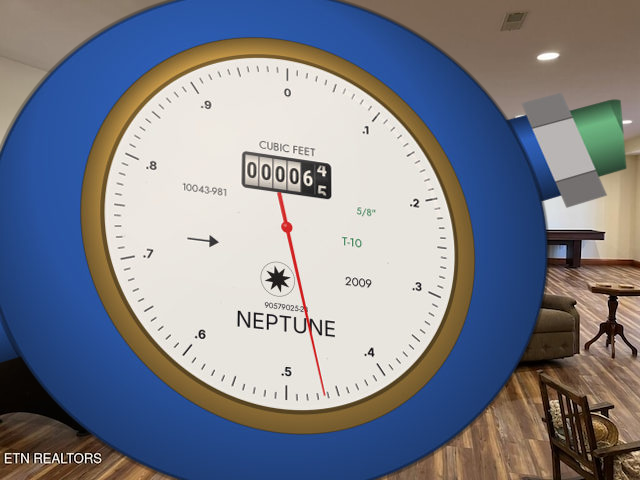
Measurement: 64.46 ft³
